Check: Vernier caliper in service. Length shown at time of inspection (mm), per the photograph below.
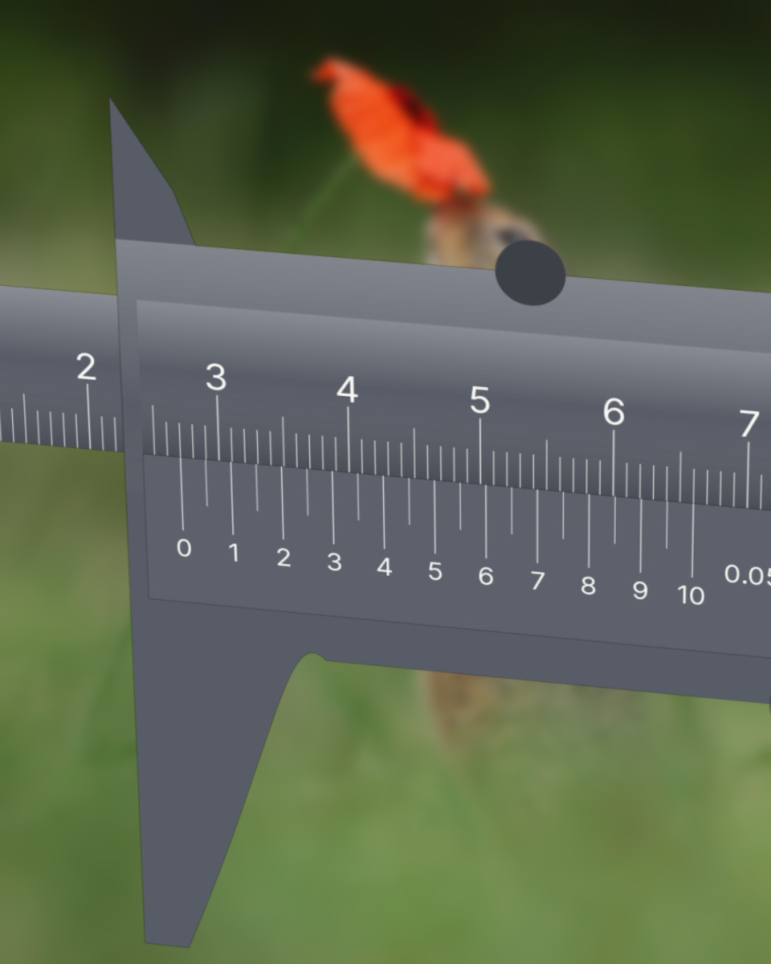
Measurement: 27.0 mm
